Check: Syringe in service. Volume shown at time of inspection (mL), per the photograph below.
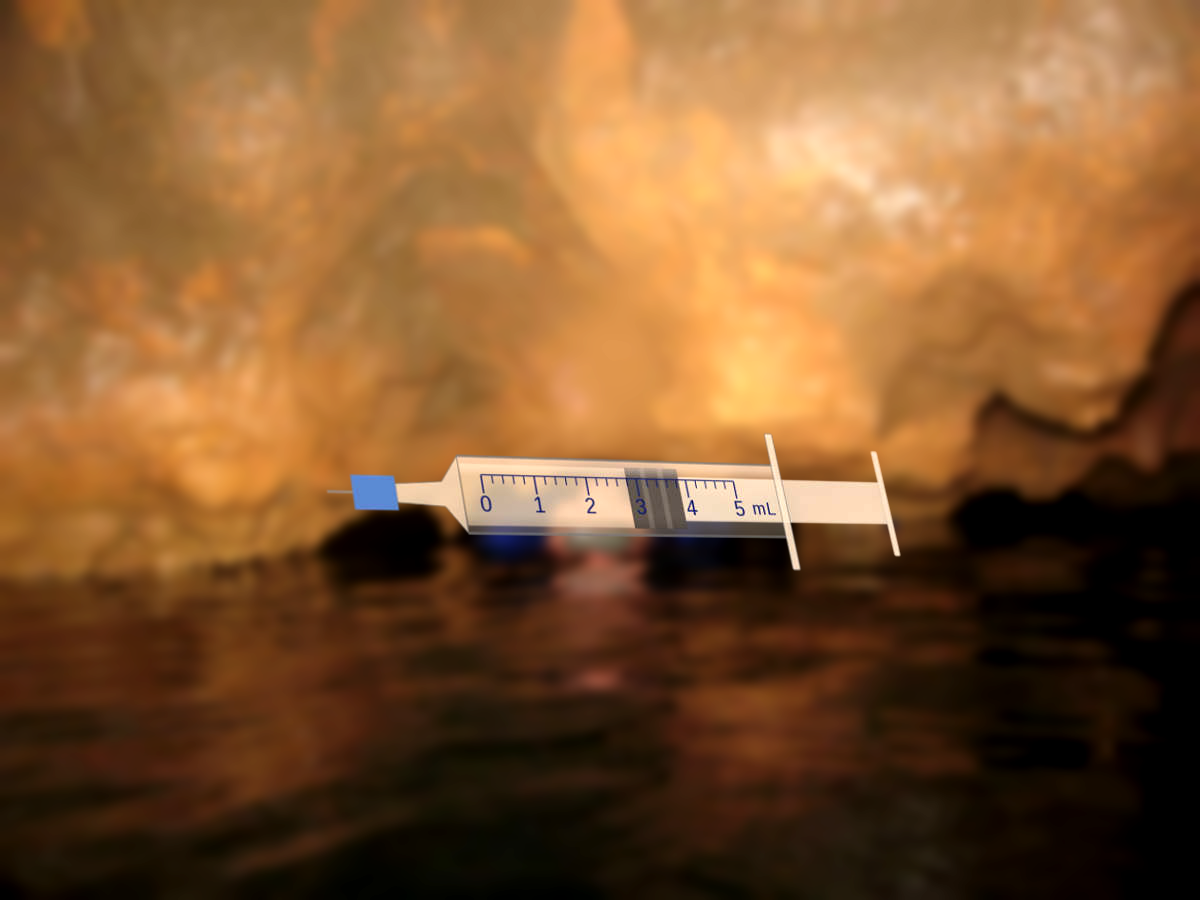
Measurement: 2.8 mL
